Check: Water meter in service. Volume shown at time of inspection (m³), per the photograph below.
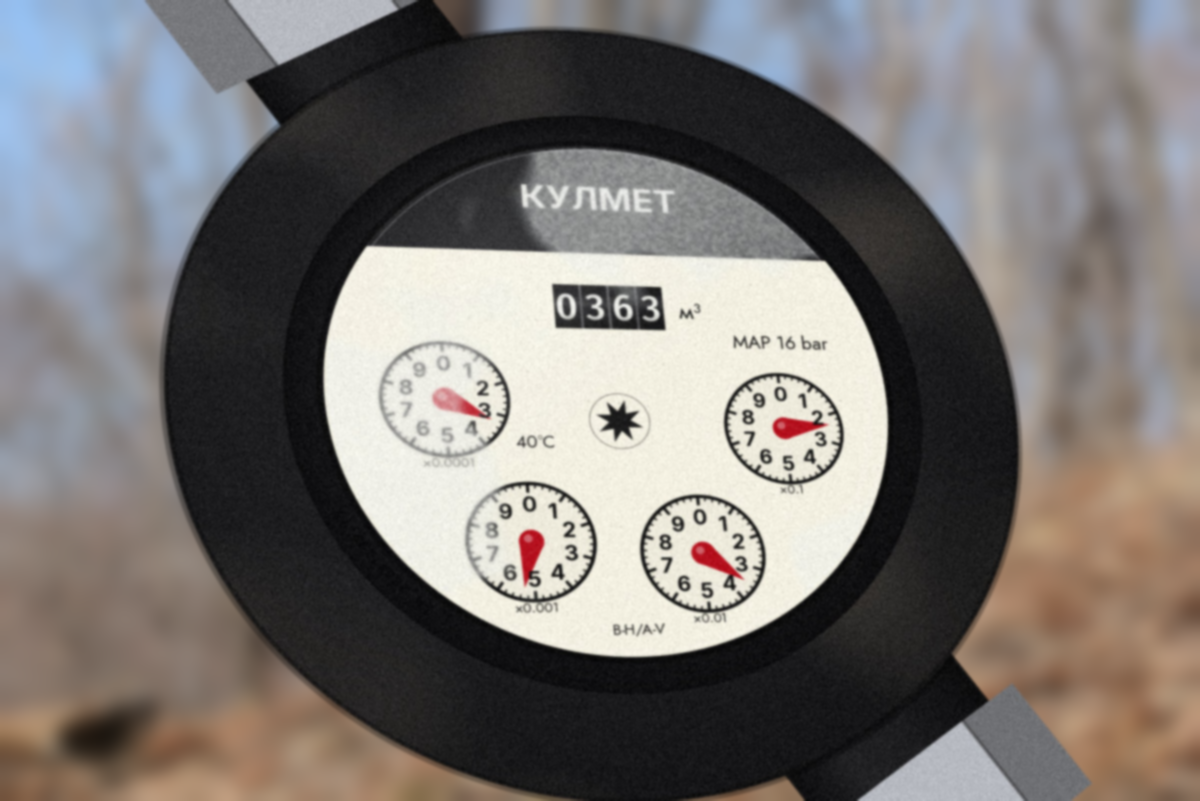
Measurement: 363.2353 m³
